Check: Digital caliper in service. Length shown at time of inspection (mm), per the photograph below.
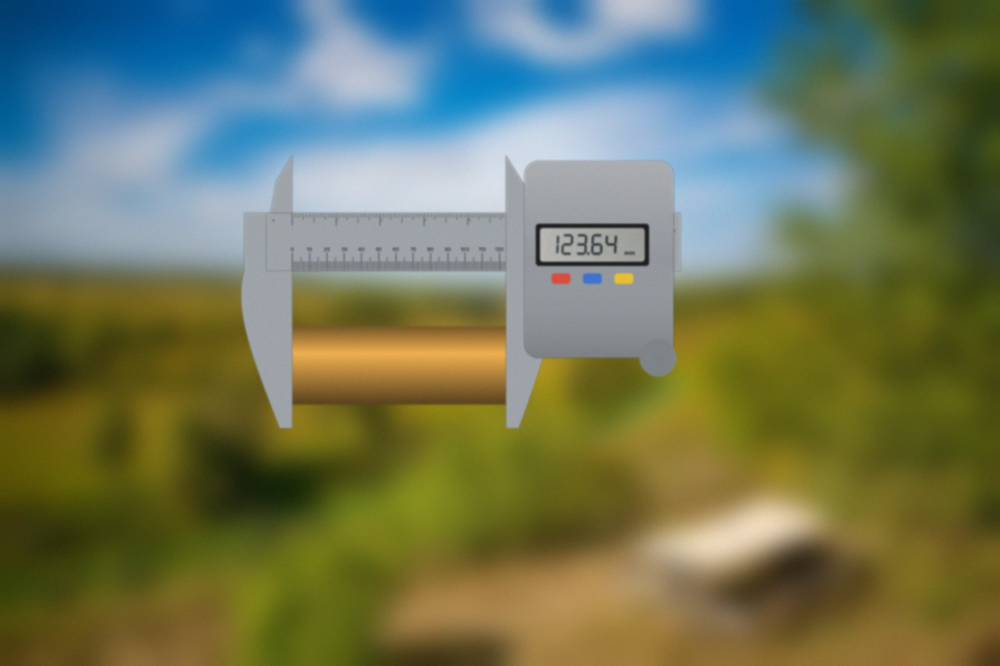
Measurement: 123.64 mm
